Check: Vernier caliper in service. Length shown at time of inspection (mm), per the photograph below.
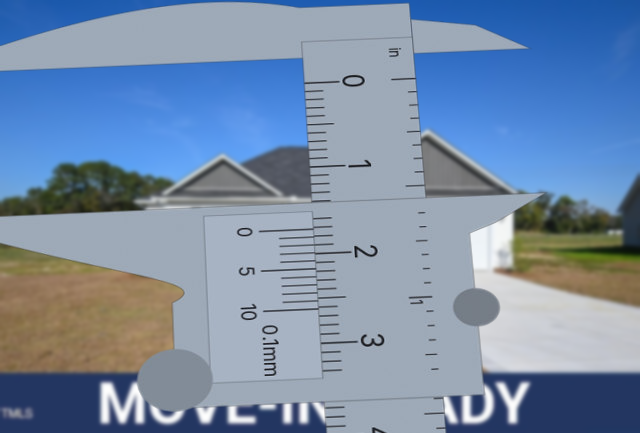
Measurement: 17.2 mm
